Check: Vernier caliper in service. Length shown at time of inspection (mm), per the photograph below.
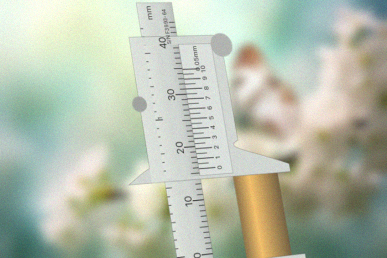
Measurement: 15.8 mm
